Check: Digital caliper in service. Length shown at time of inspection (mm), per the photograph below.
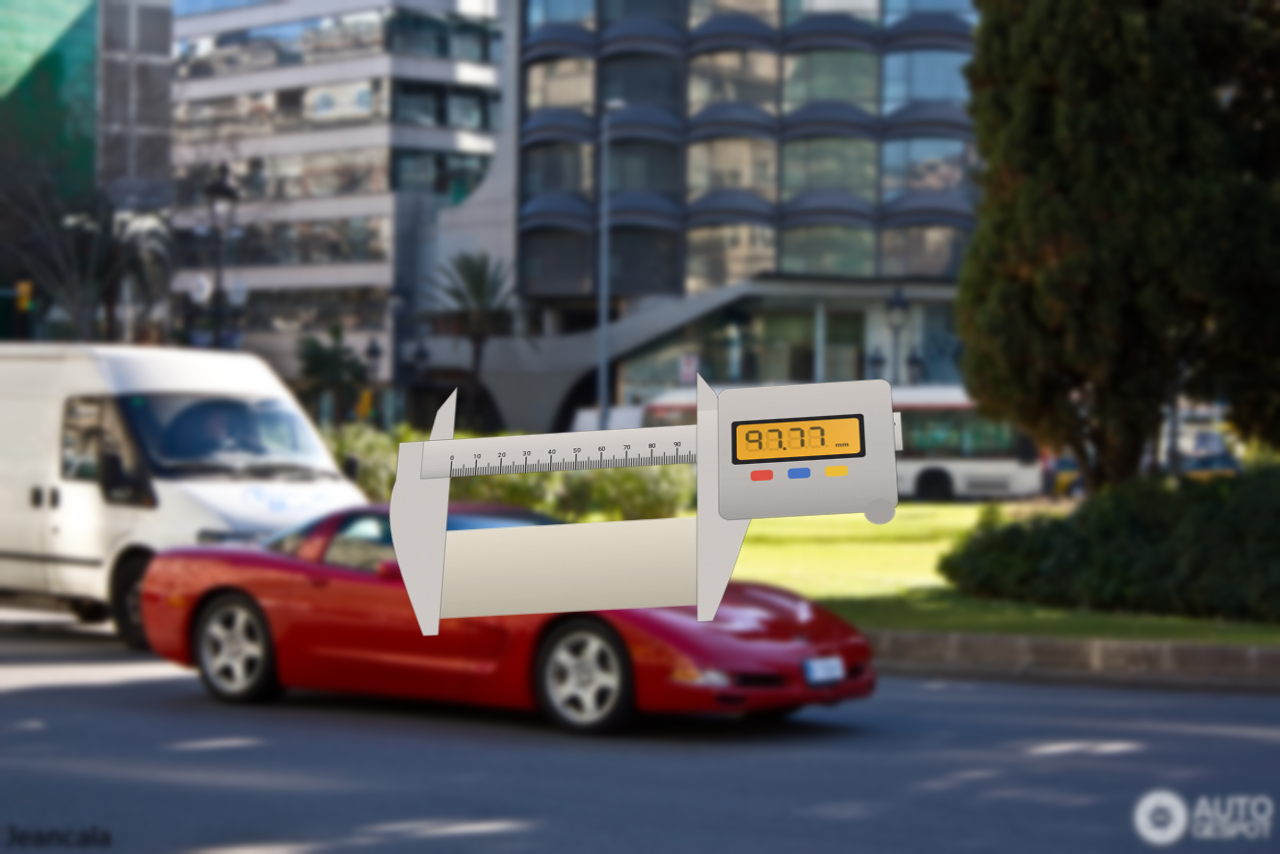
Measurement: 97.77 mm
